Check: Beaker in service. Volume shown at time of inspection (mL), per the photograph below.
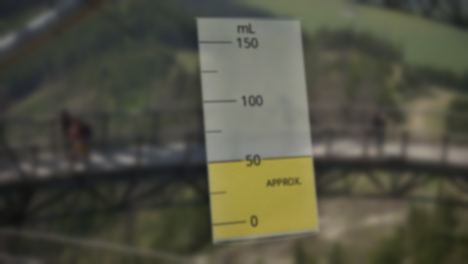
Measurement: 50 mL
